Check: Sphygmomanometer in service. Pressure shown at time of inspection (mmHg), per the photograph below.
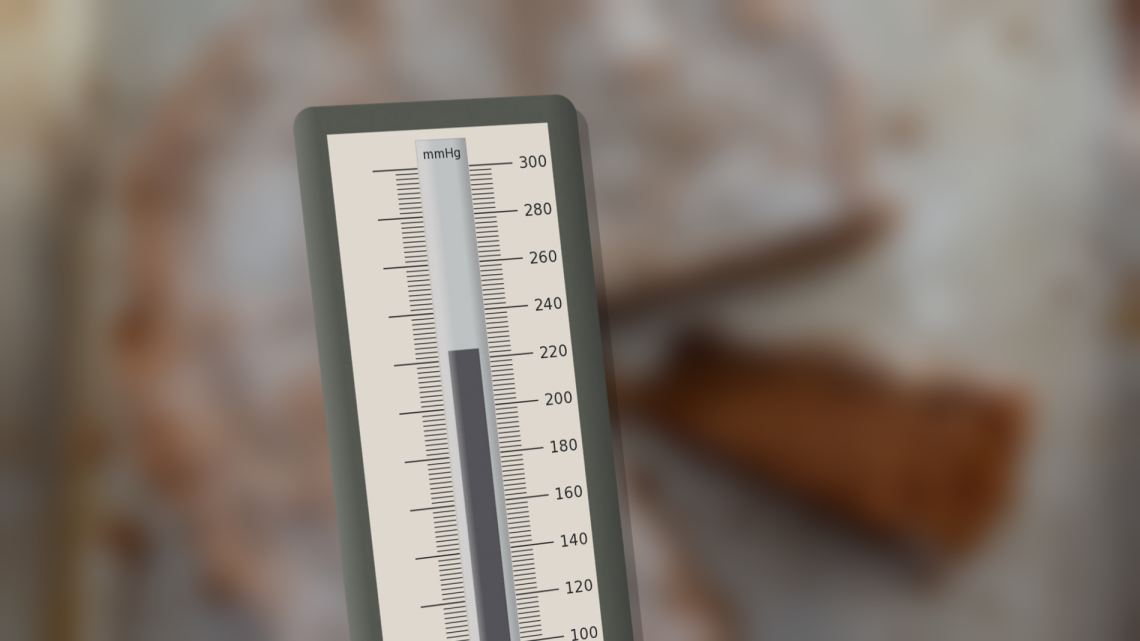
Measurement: 224 mmHg
